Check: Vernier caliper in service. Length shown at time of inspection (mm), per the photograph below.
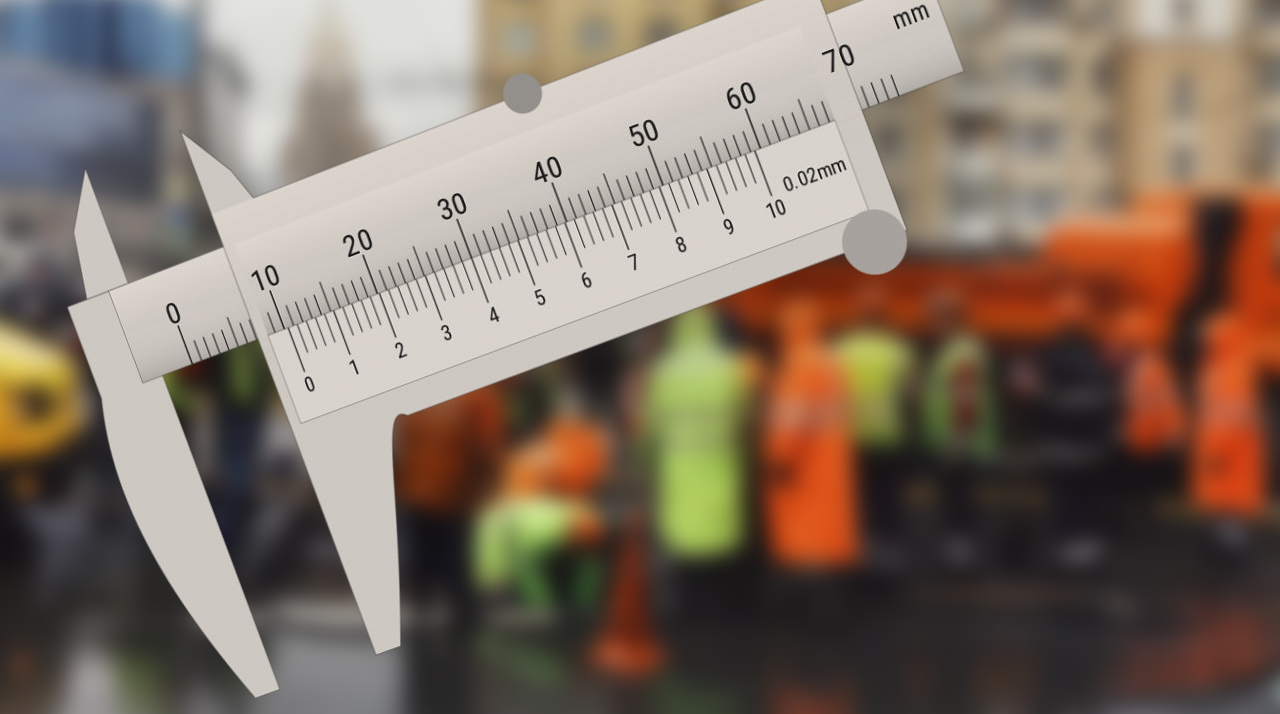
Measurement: 10.4 mm
